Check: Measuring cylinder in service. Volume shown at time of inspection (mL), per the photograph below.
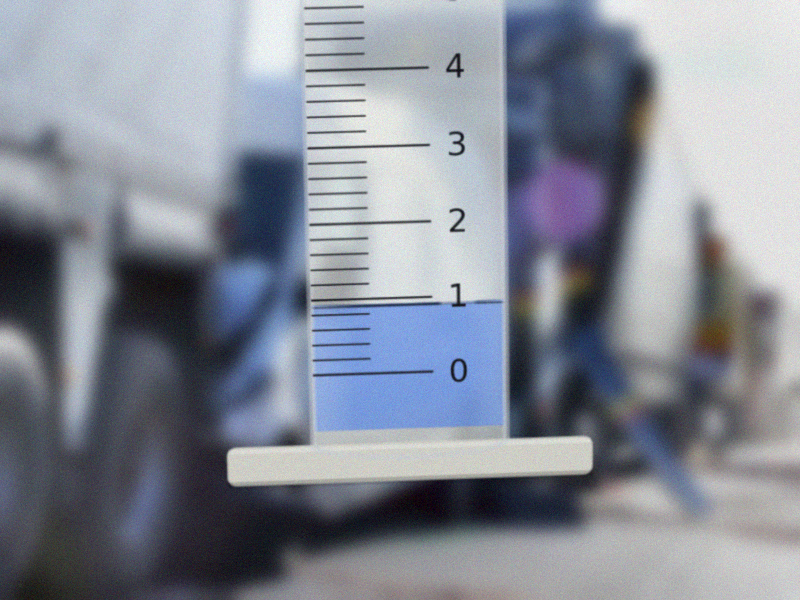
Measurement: 0.9 mL
